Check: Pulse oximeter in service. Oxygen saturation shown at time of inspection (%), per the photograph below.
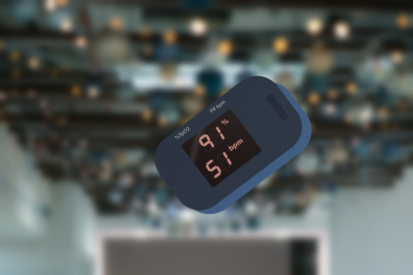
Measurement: 91 %
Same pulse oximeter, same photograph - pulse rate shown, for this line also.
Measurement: 51 bpm
